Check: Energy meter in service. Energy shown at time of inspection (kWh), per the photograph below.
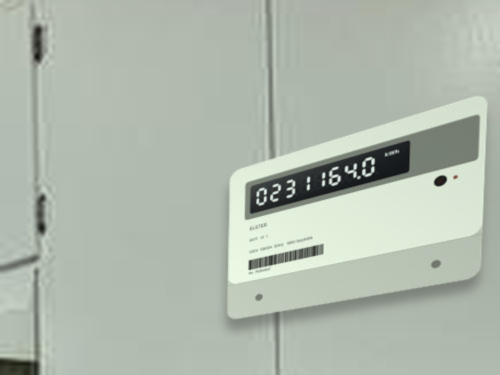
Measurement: 231164.0 kWh
